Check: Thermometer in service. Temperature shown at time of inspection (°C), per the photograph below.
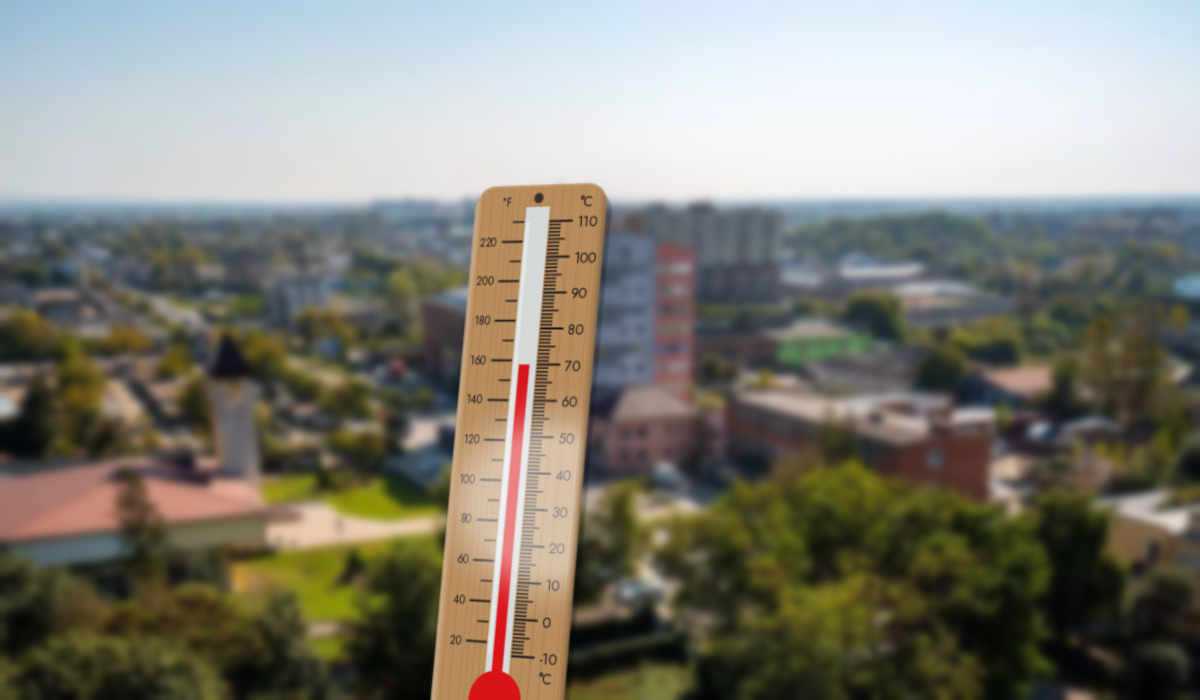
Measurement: 70 °C
